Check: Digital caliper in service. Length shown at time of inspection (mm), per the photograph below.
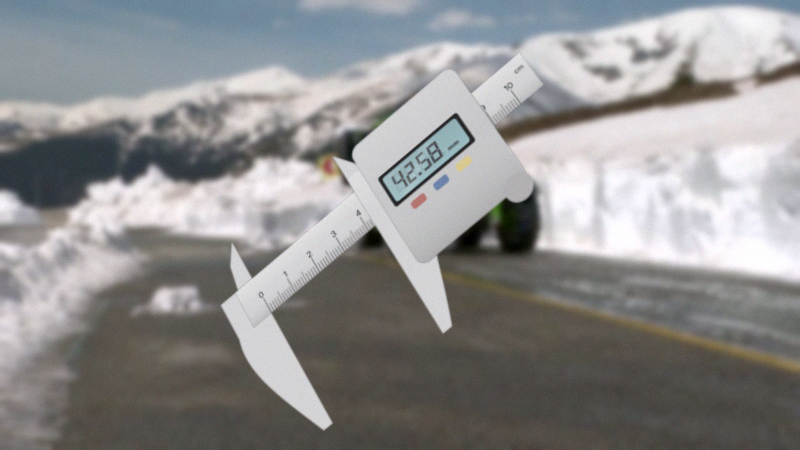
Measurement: 42.58 mm
